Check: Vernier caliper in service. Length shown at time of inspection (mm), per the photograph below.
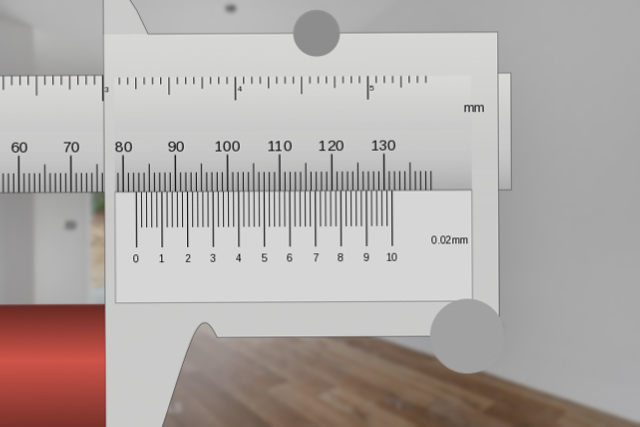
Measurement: 82.5 mm
